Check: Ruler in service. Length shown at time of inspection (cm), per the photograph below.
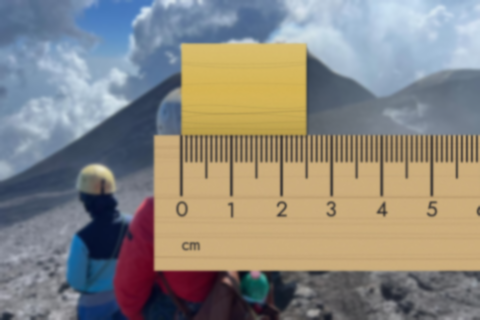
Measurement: 2.5 cm
